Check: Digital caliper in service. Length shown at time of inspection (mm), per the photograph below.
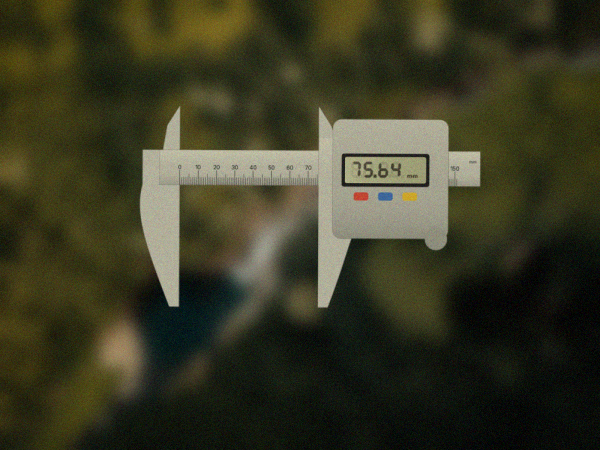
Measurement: 75.64 mm
